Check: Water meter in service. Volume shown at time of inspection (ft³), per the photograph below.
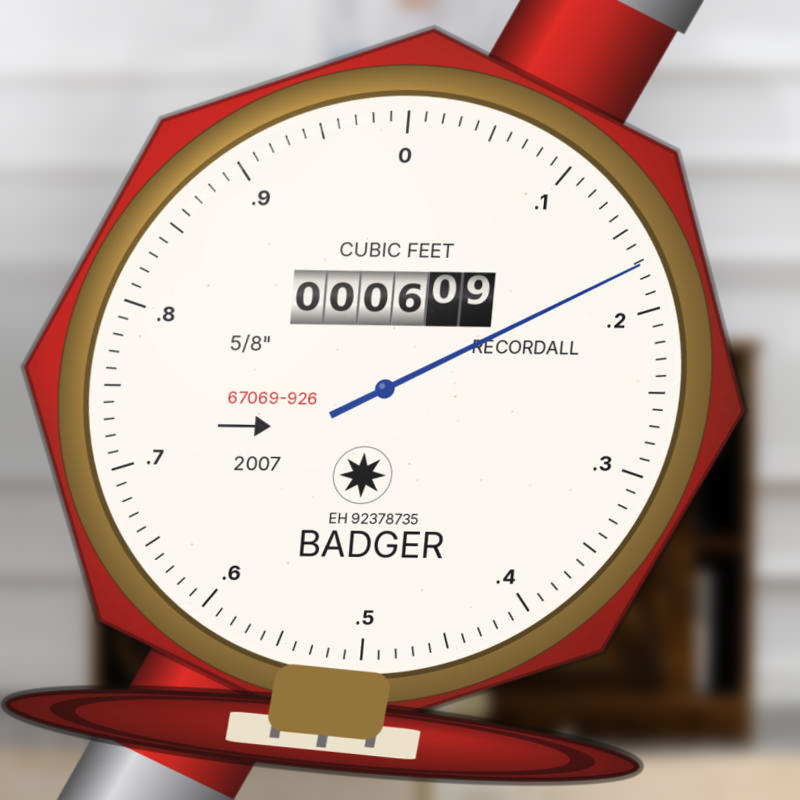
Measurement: 609.17 ft³
